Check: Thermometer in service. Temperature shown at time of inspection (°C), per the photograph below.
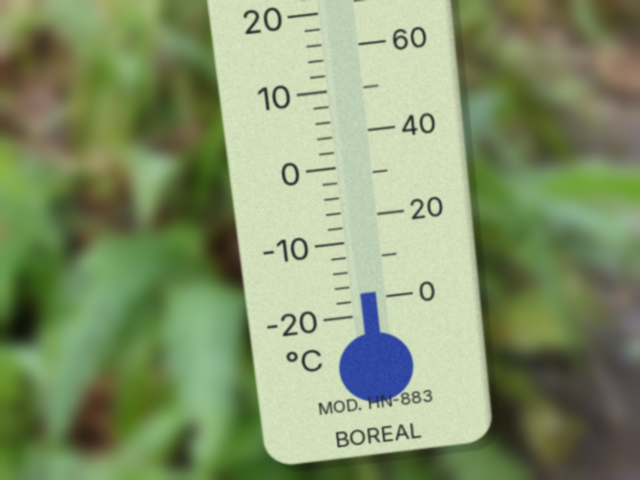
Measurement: -17 °C
